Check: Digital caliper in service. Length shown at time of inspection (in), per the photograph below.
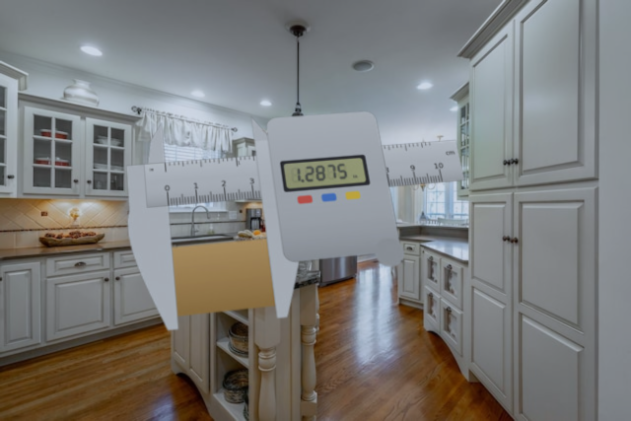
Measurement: 1.2875 in
